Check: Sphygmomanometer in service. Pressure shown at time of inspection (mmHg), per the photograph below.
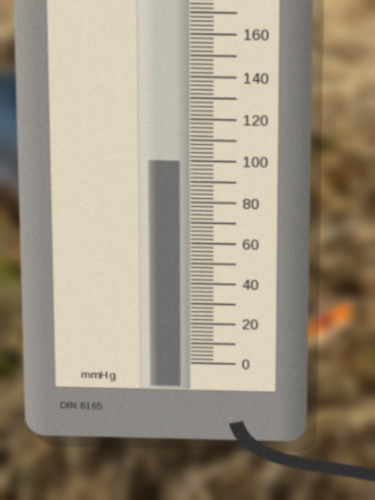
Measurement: 100 mmHg
